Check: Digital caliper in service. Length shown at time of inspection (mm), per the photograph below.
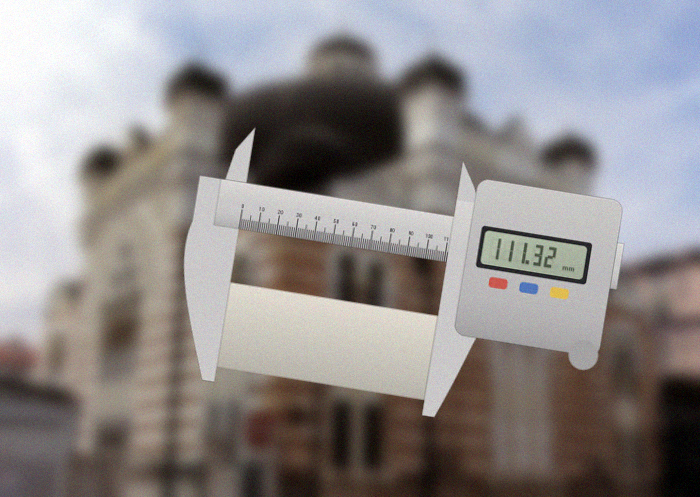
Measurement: 111.32 mm
